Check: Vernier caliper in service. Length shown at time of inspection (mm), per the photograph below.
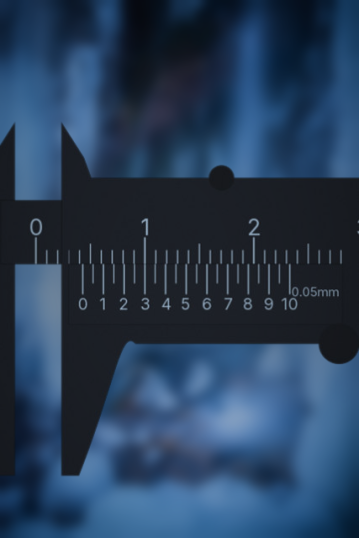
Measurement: 4.3 mm
